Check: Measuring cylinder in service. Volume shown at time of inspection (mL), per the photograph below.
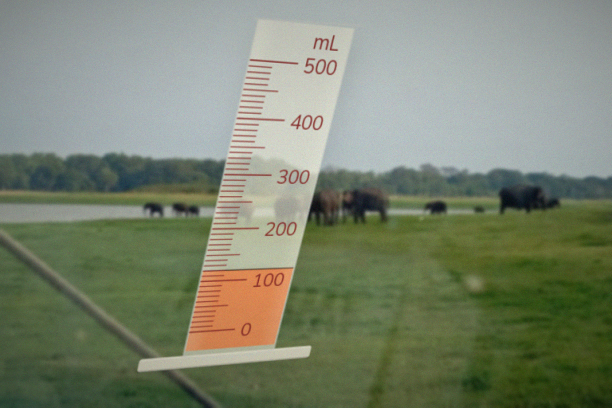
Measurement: 120 mL
